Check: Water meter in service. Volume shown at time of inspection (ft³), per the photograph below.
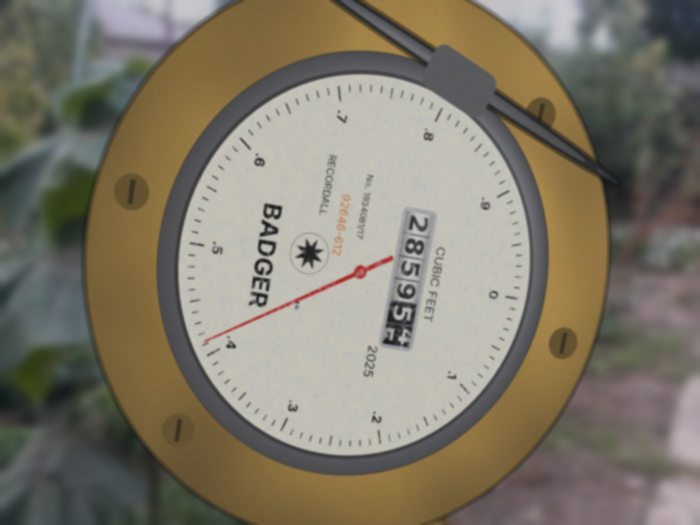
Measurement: 285954.41 ft³
